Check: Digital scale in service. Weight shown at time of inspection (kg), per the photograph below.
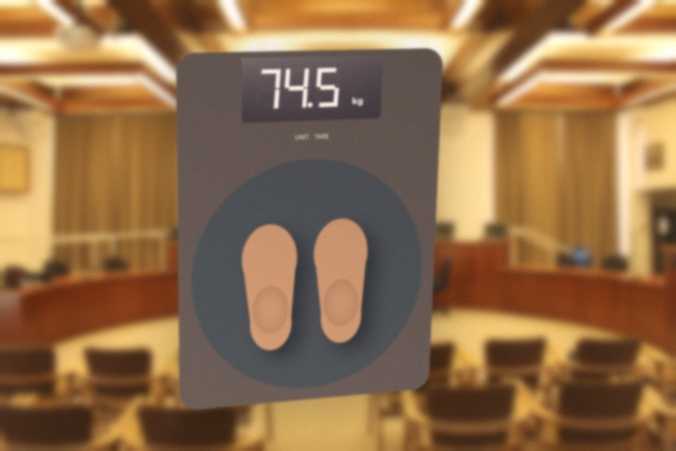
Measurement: 74.5 kg
